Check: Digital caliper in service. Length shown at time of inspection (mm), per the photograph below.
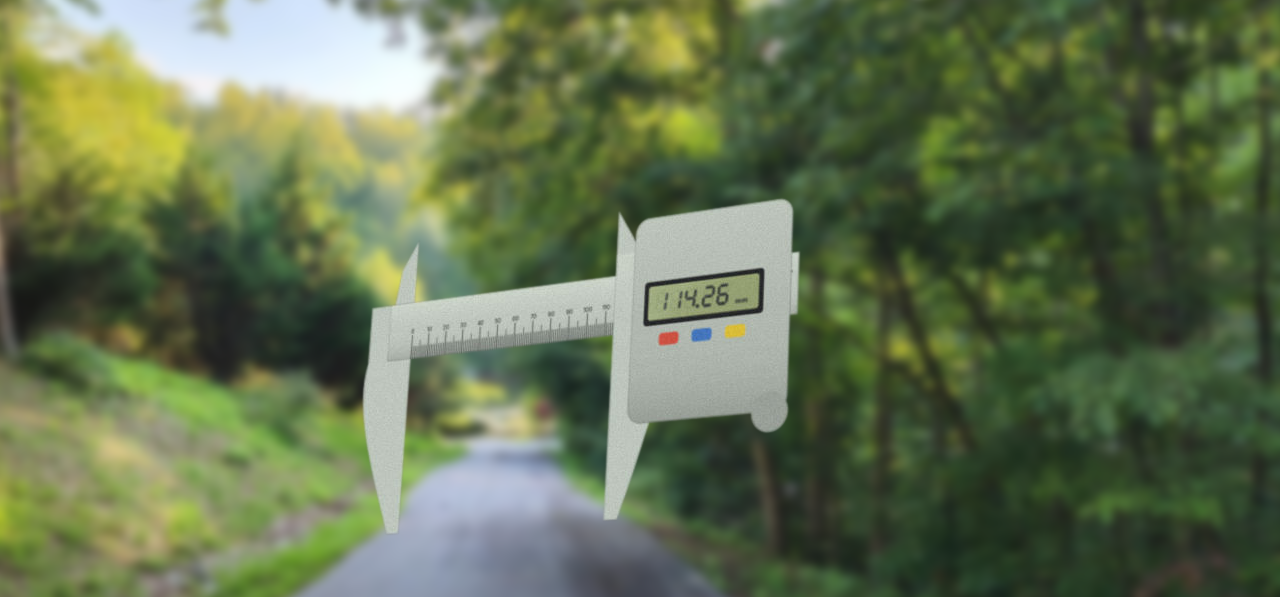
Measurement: 114.26 mm
